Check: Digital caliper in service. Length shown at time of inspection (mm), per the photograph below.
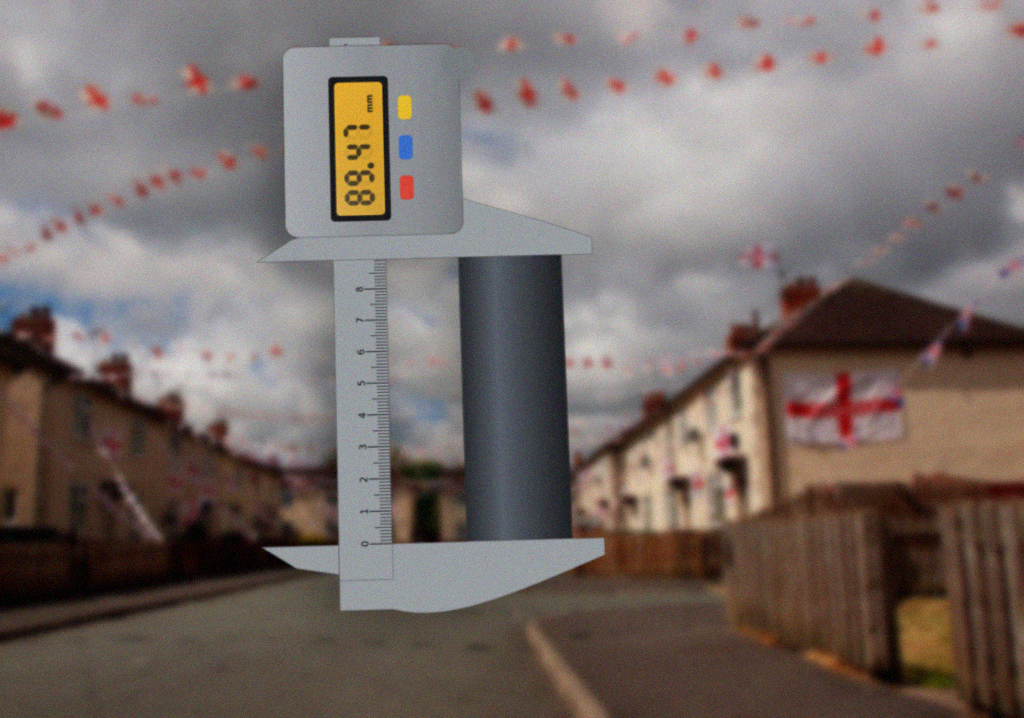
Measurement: 89.47 mm
